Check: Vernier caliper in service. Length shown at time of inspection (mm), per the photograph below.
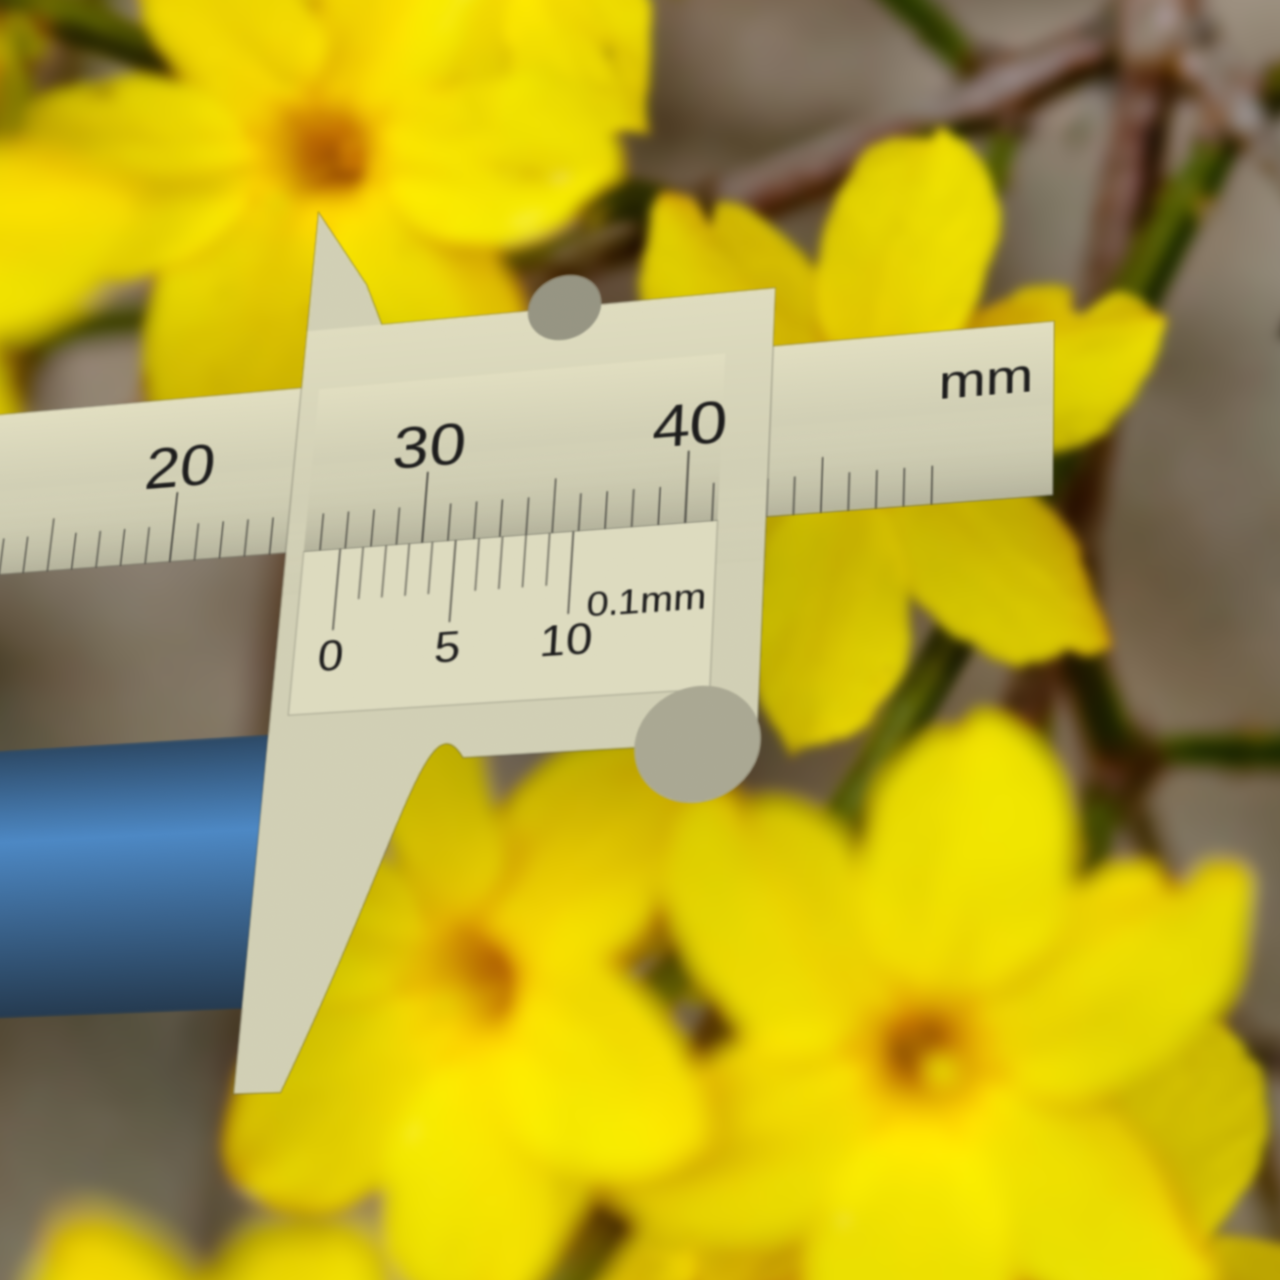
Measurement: 26.8 mm
